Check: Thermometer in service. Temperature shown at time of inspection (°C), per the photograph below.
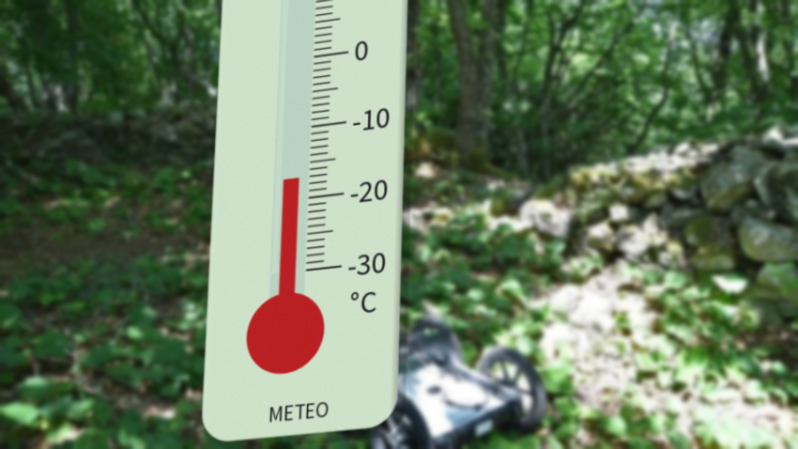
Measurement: -17 °C
